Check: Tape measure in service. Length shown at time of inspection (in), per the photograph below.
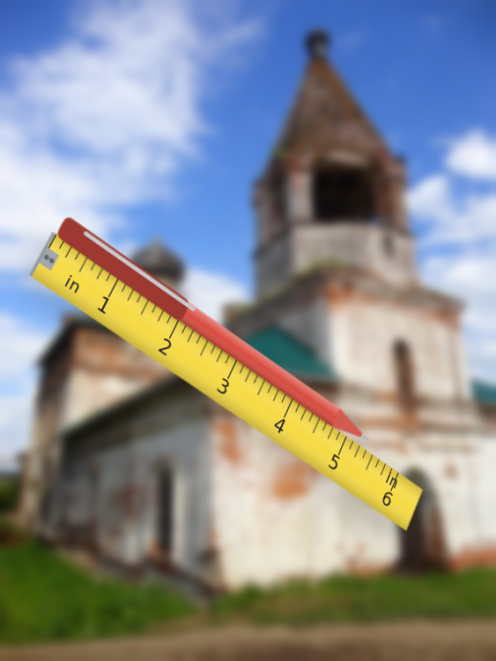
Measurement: 5.375 in
